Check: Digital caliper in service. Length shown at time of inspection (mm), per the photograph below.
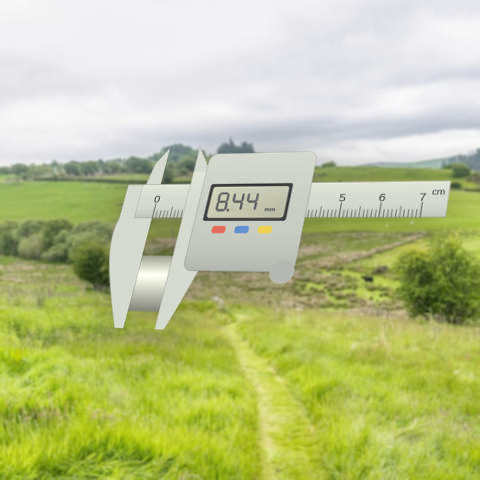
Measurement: 8.44 mm
